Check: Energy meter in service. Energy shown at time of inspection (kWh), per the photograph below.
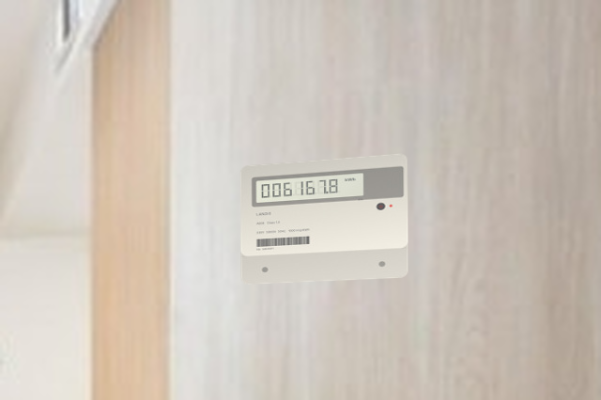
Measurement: 6167.8 kWh
